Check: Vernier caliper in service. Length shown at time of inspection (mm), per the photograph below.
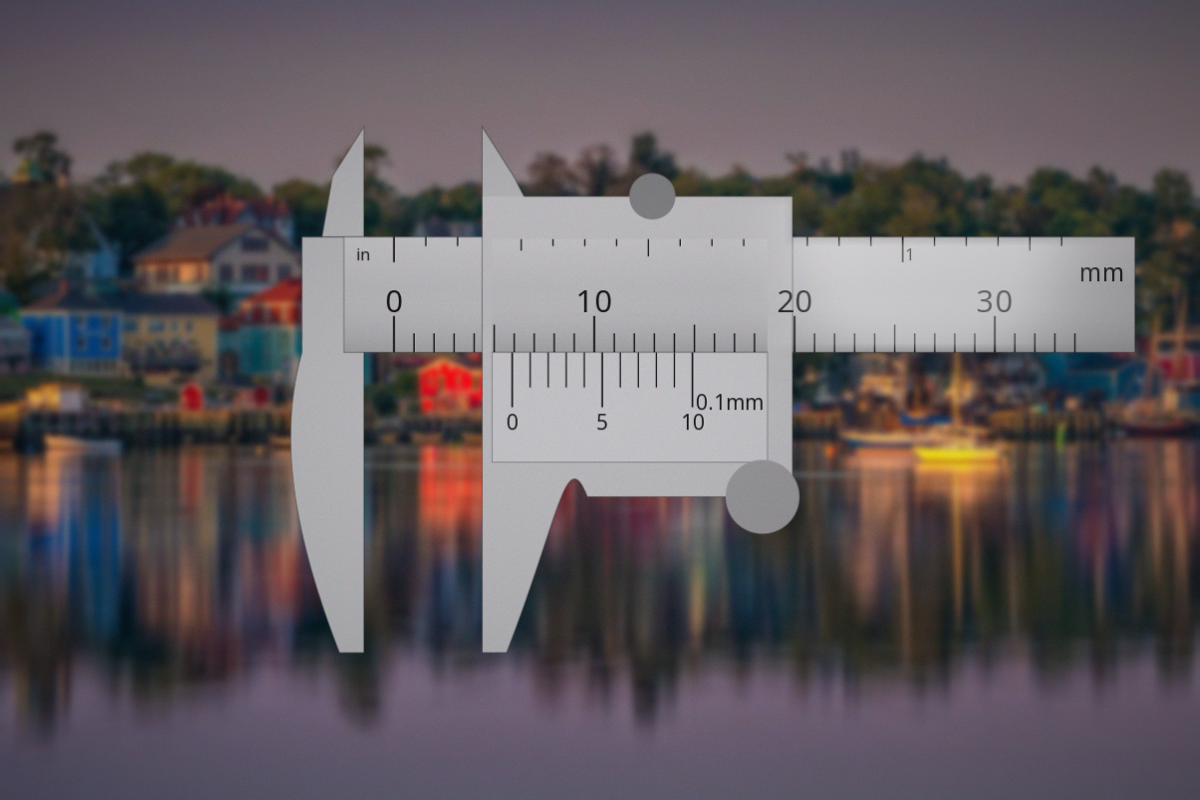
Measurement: 5.9 mm
